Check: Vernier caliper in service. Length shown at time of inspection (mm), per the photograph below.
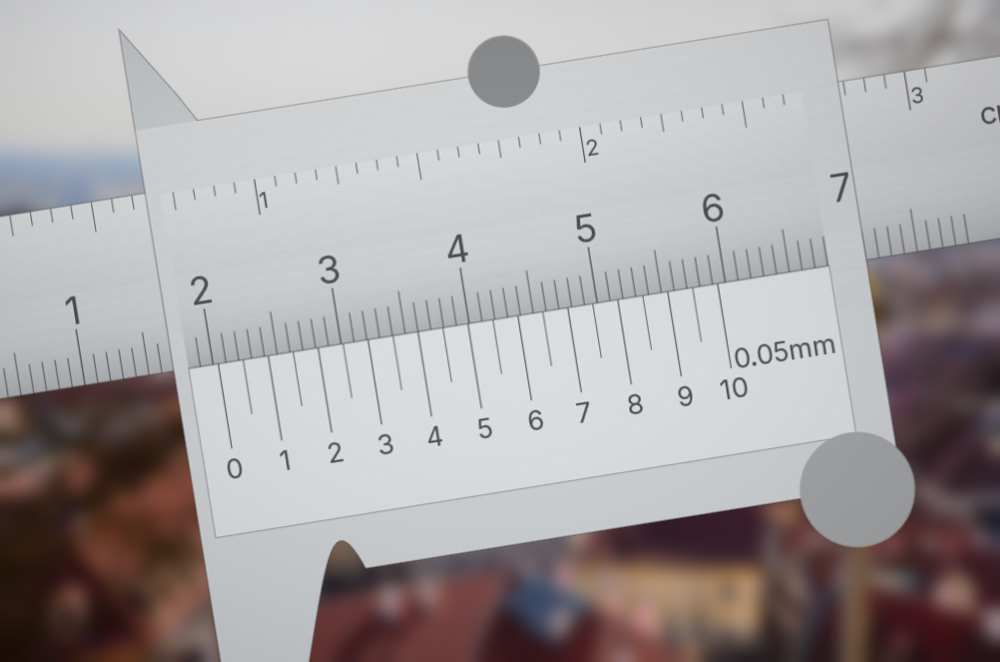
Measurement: 20.4 mm
